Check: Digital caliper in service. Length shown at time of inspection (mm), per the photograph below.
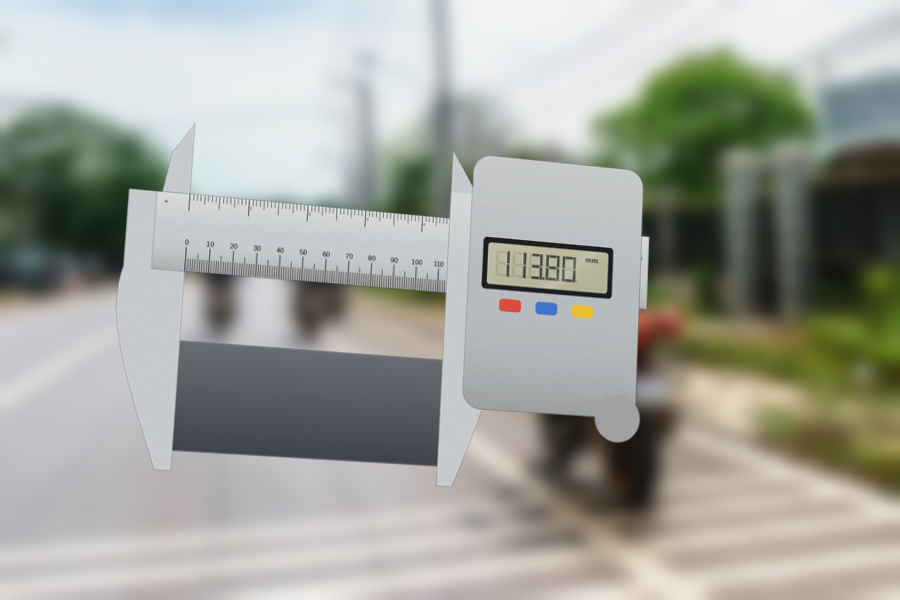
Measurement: 113.80 mm
